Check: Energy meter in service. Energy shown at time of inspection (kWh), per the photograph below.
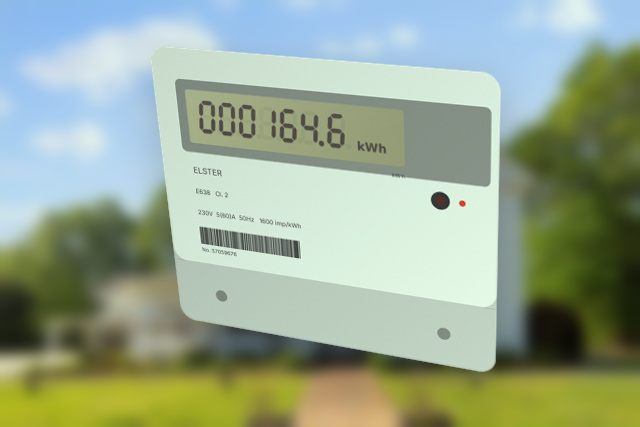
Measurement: 164.6 kWh
